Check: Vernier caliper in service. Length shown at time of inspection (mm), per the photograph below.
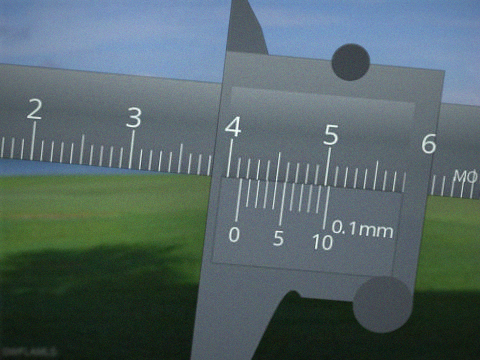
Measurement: 41.4 mm
